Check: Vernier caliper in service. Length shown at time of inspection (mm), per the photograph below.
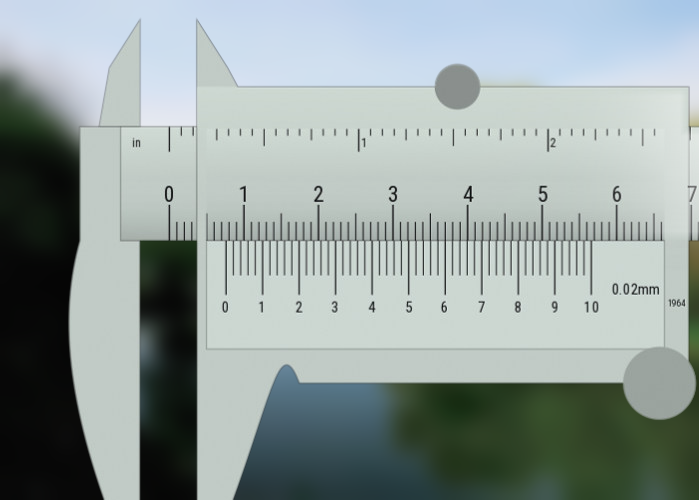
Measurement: 7.6 mm
